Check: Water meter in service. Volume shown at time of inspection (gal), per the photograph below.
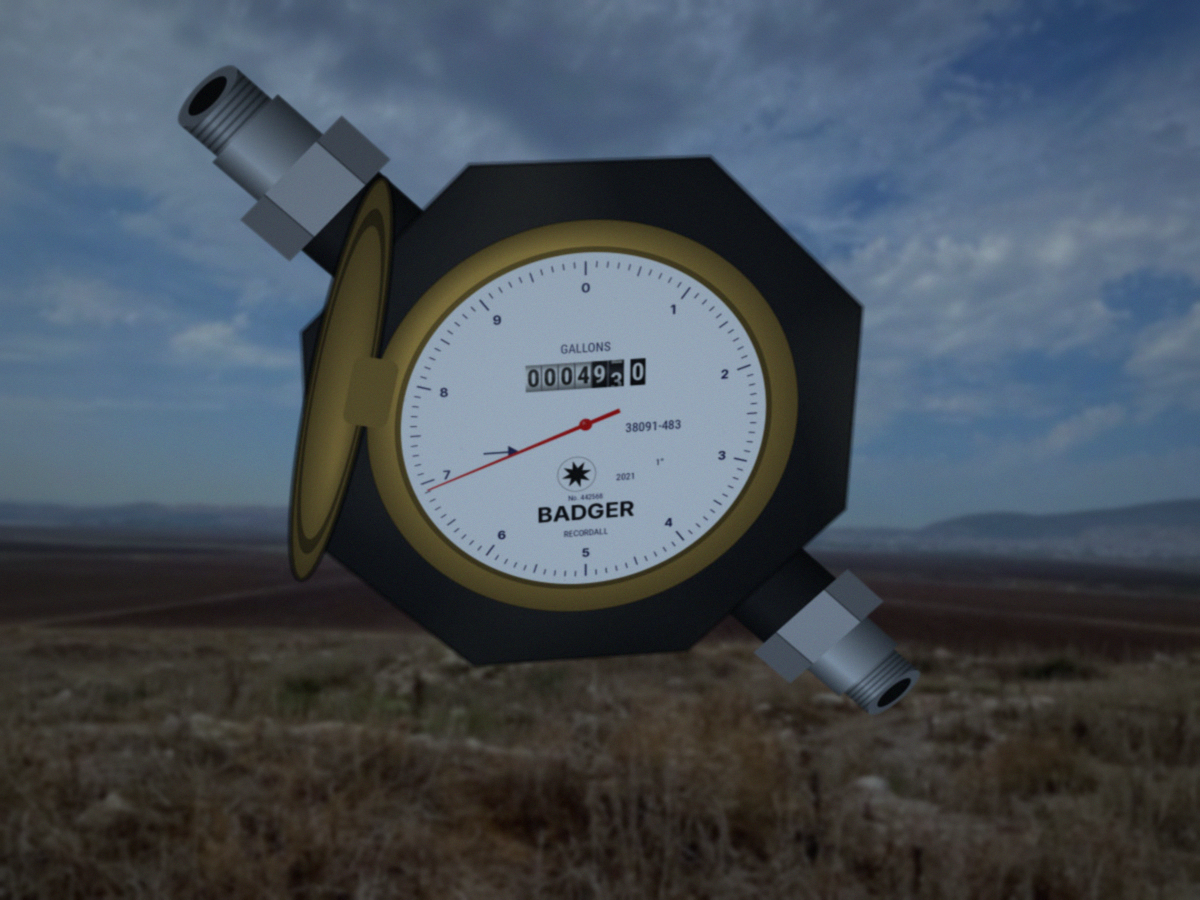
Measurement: 4926.9 gal
